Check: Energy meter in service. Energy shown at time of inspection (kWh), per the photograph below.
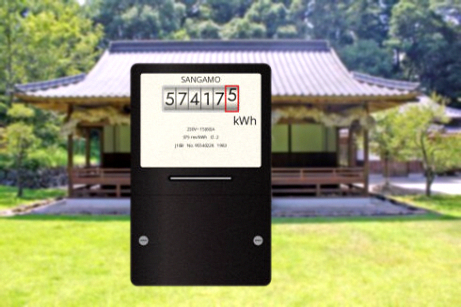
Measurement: 57417.5 kWh
